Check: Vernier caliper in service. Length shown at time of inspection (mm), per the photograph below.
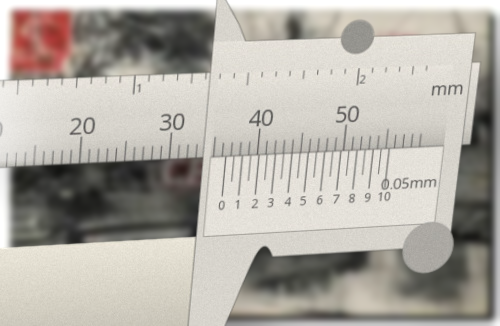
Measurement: 36.4 mm
